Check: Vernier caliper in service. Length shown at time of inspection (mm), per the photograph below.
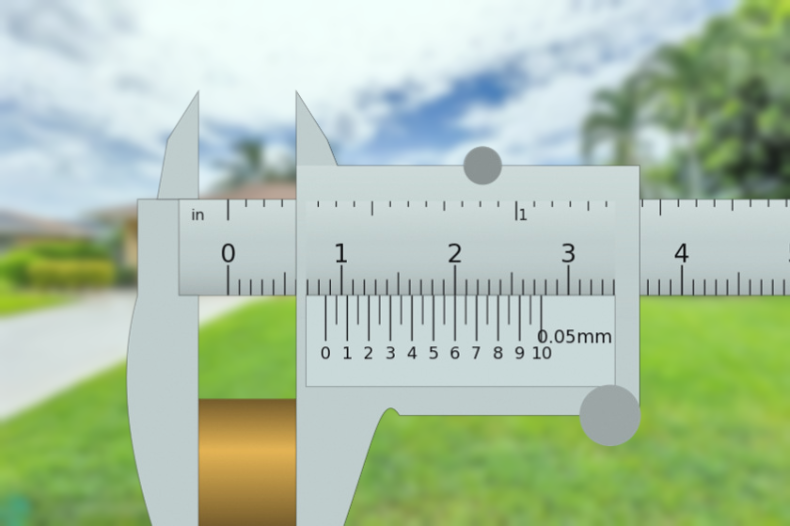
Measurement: 8.6 mm
